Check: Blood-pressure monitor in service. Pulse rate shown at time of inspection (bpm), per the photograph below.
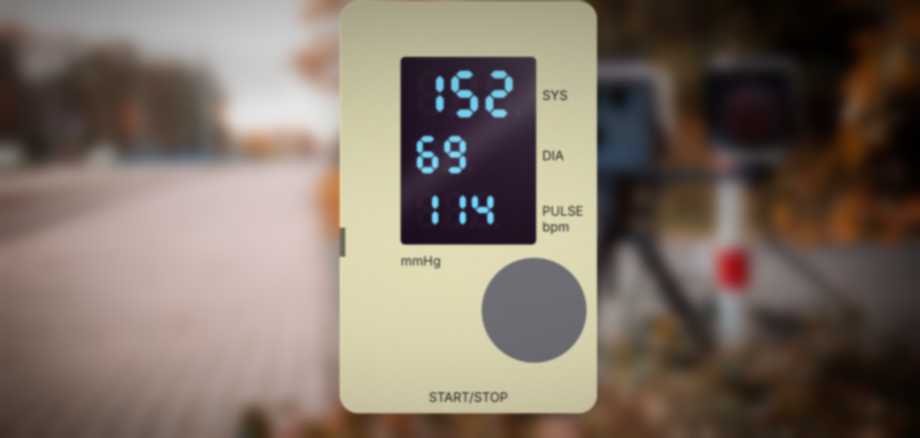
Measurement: 114 bpm
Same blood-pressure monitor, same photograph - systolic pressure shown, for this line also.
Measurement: 152 mmHg
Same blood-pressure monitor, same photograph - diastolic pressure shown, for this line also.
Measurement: 69 mmHg
